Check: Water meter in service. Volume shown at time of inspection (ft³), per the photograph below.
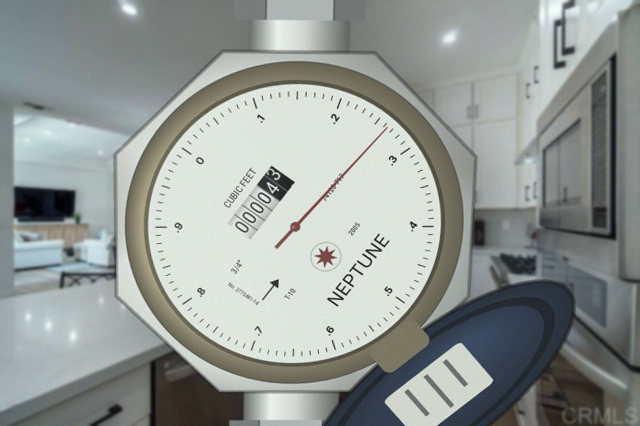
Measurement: 43.26 ft³
